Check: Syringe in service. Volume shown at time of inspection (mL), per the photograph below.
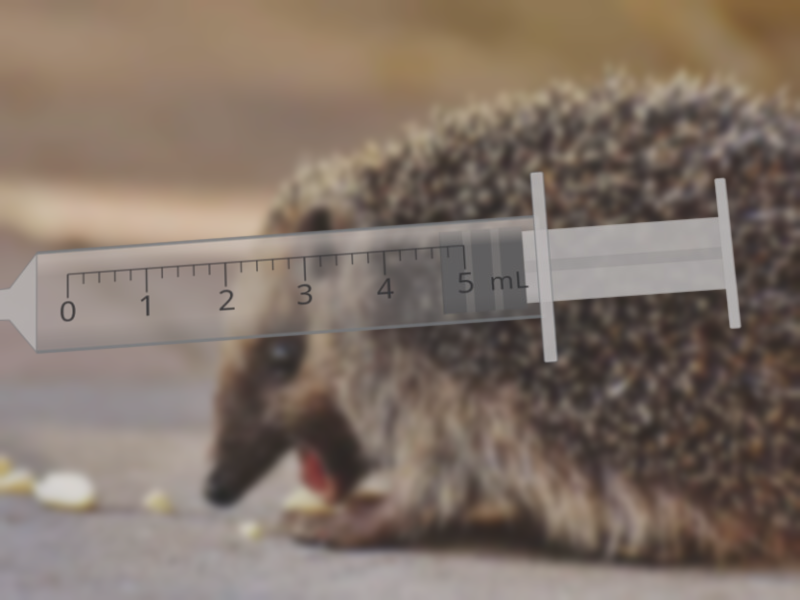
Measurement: 4.7 mL
